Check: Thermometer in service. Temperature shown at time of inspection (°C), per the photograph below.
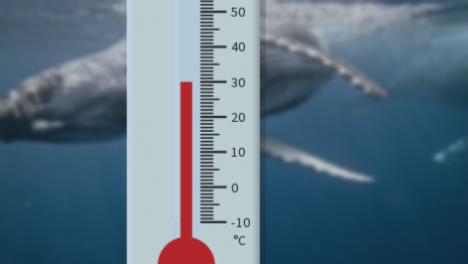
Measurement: 30 °C
